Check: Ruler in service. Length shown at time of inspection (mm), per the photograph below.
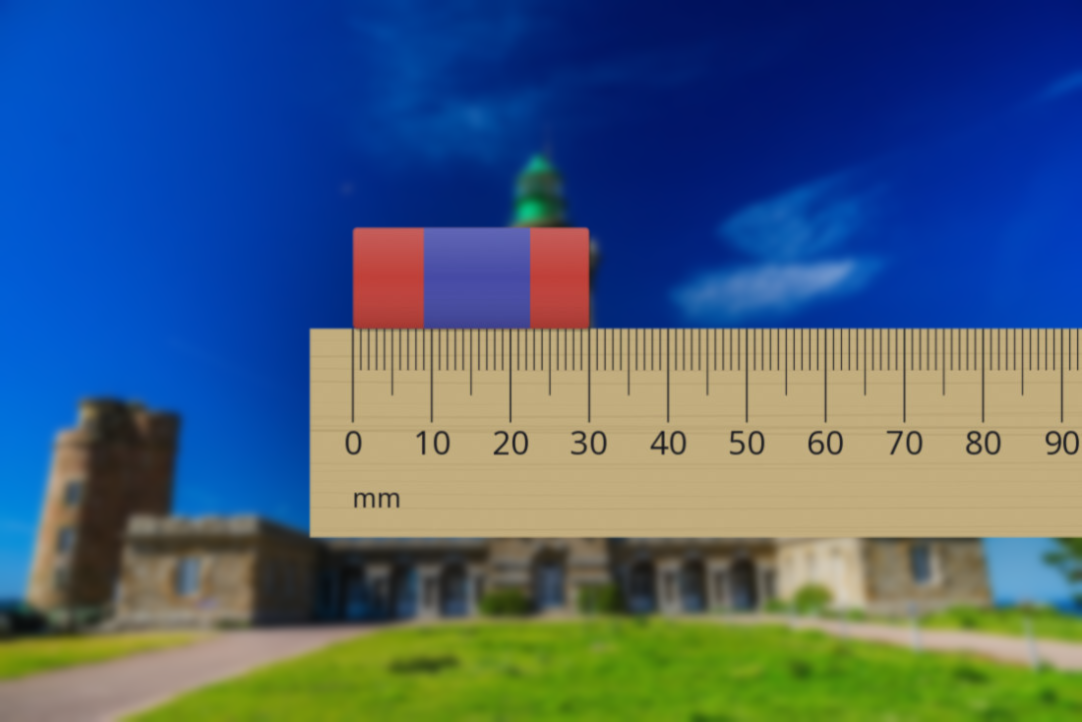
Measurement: 30 mm
